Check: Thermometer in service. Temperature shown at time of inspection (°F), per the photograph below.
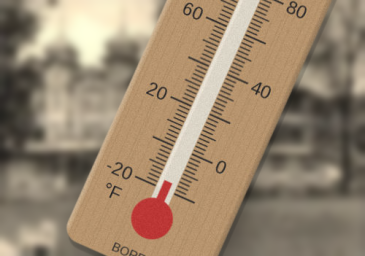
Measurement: -16 °F
